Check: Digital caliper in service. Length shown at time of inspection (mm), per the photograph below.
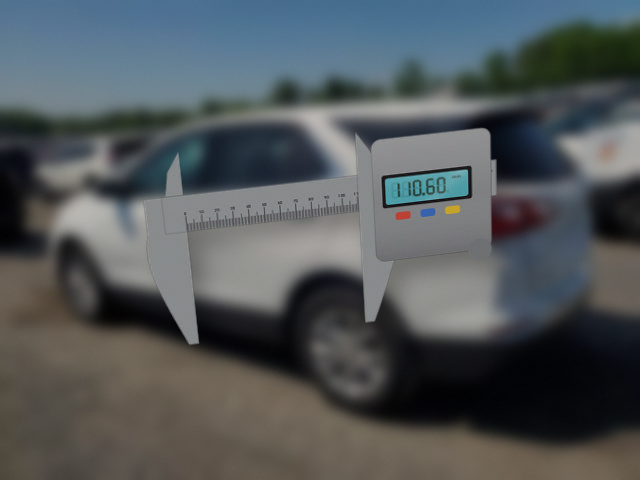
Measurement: 110.60 mm
